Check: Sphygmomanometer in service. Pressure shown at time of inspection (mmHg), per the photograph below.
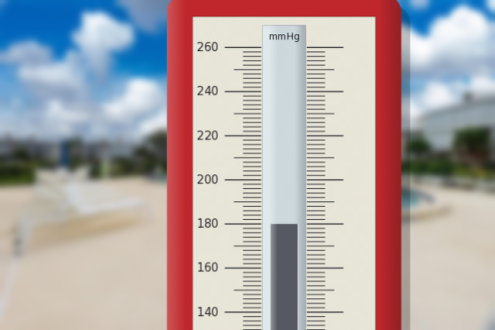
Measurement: 180 mmHg
